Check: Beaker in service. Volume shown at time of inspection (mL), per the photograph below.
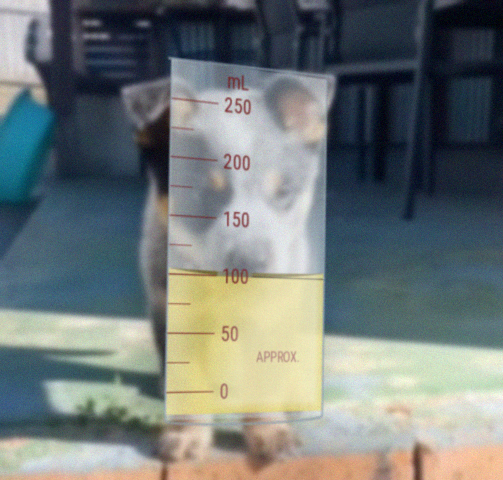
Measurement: 100 mL
